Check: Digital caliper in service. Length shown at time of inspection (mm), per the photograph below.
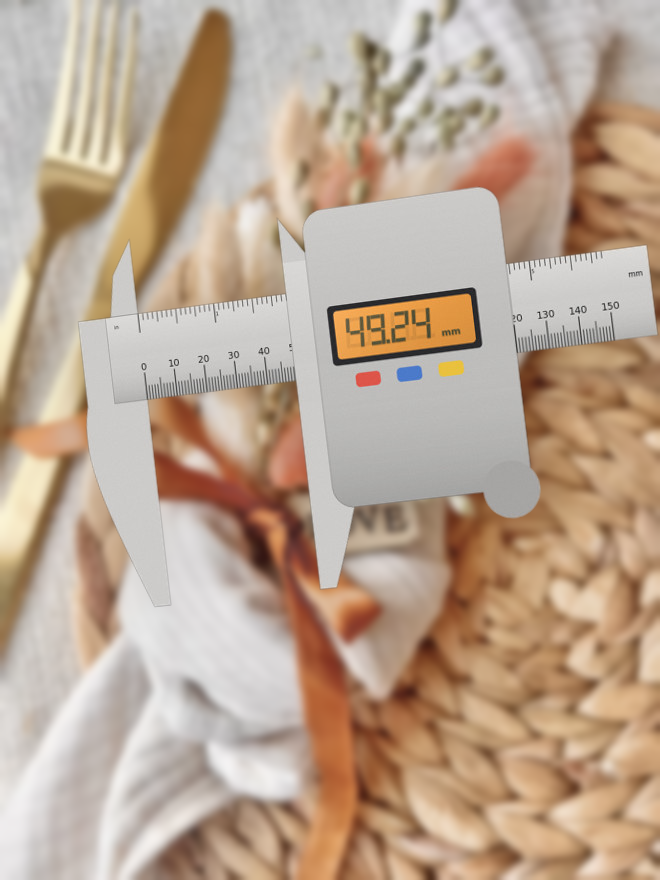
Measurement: 49.24 mm
